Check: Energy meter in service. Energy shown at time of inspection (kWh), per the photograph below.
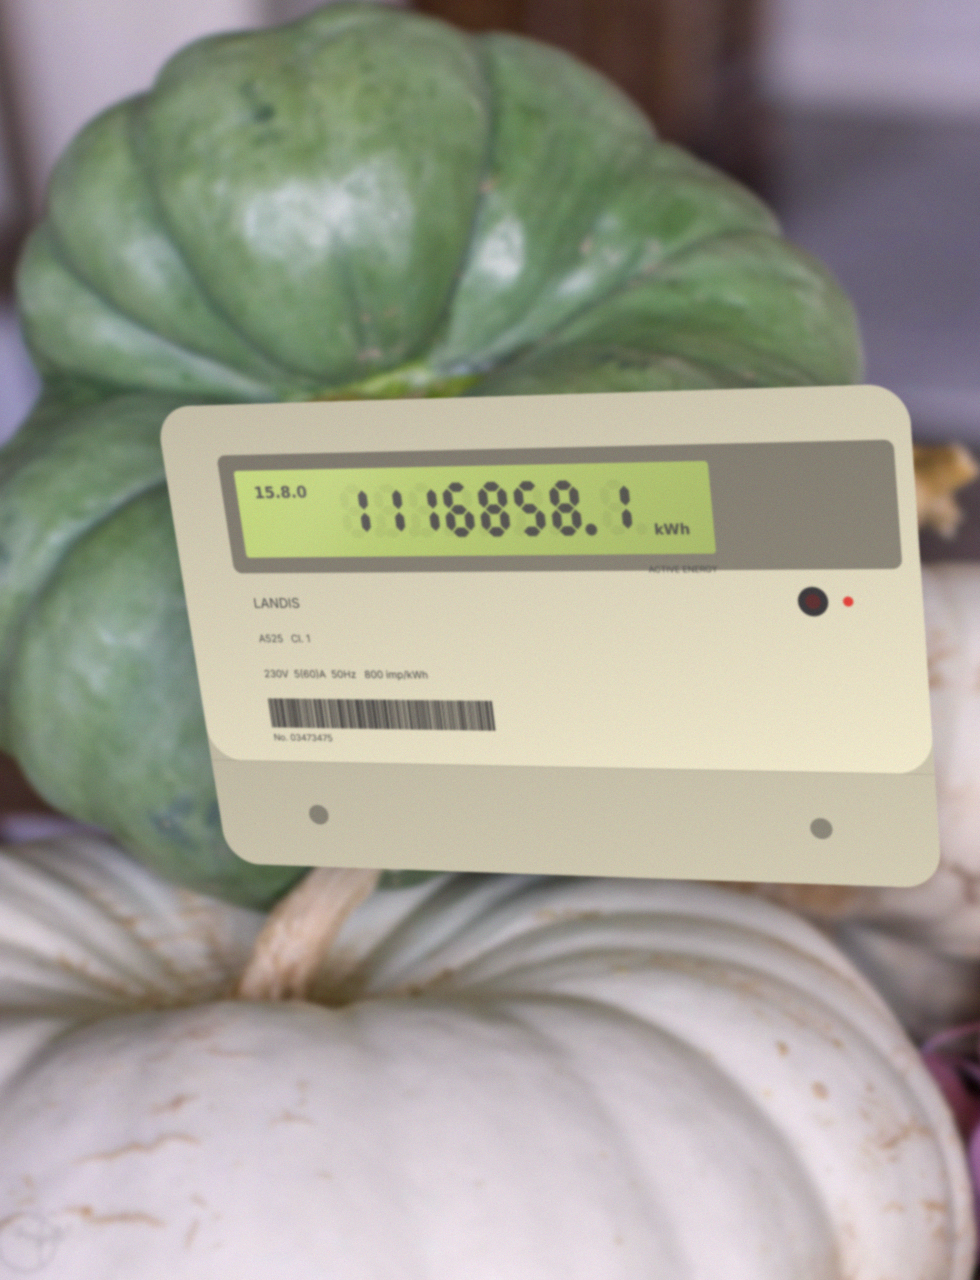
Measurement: 1116858.1 kWh
